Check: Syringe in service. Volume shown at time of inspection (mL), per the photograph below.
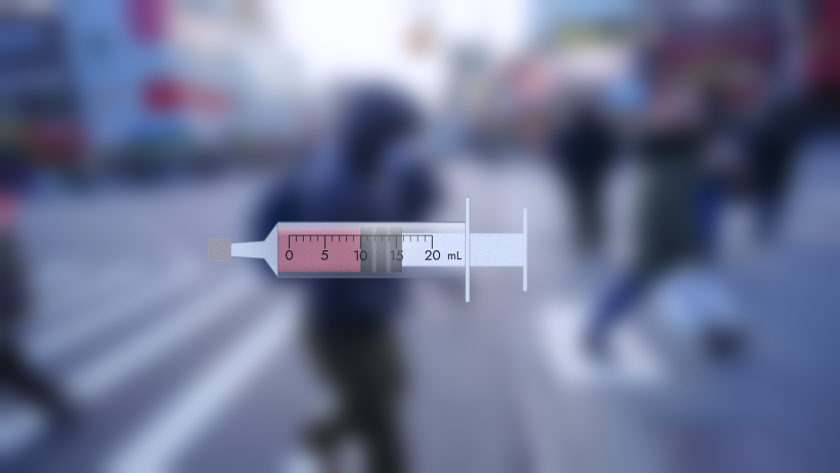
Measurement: 10 mL
